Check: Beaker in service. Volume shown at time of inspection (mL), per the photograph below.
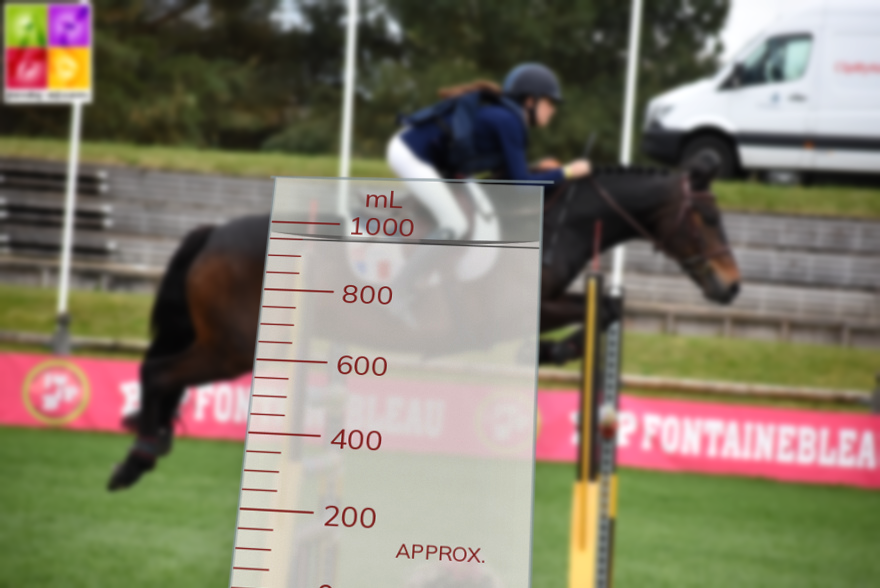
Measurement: 950 mL
